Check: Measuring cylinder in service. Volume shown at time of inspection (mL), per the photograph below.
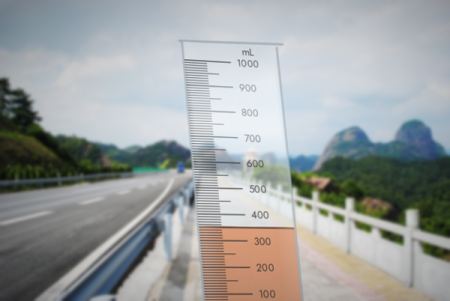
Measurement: 350 mL
